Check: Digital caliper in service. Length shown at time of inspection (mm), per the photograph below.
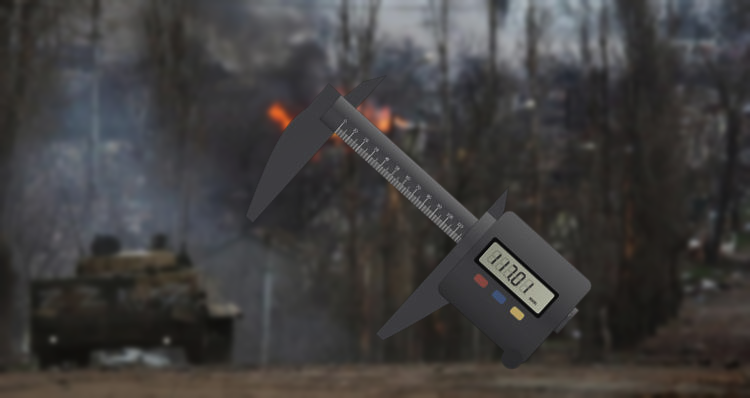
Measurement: 117.01 mm
